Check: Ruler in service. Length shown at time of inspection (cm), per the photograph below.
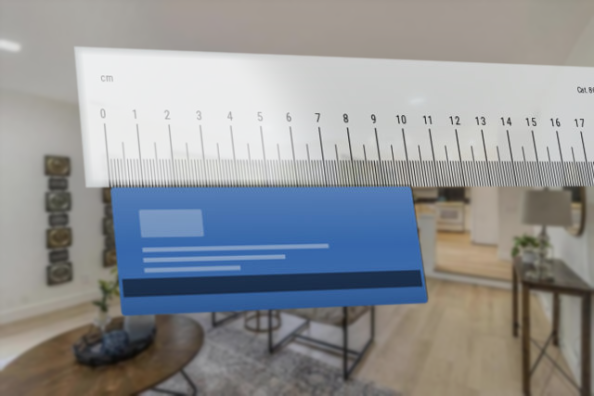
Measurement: 10 cm
